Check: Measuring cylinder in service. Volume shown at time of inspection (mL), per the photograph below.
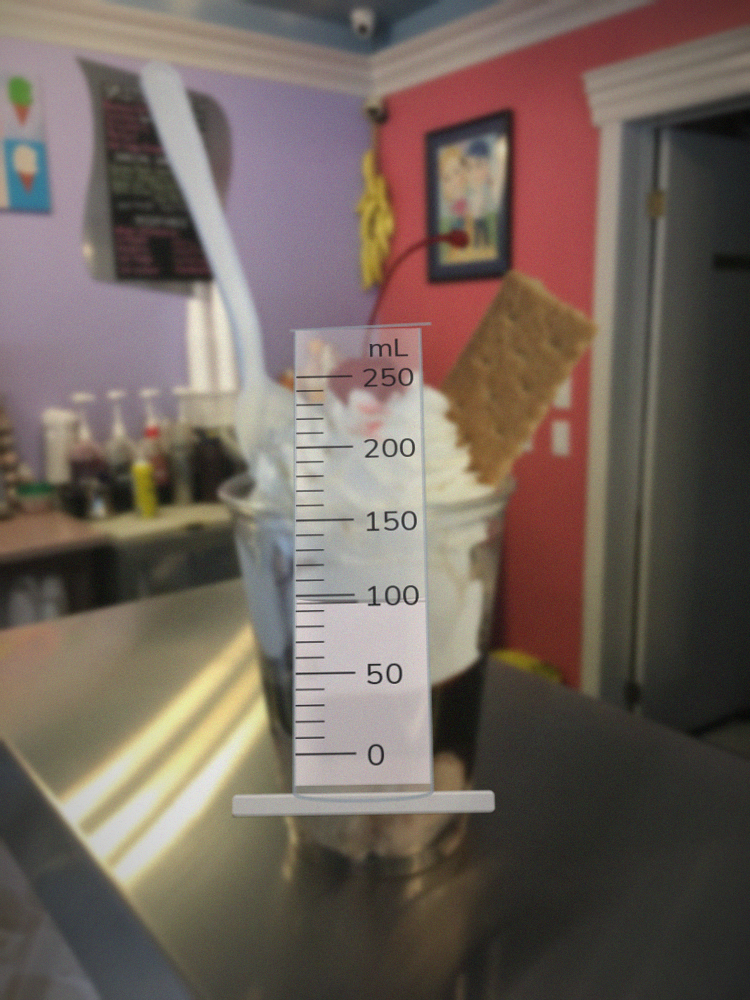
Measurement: 95 mL
